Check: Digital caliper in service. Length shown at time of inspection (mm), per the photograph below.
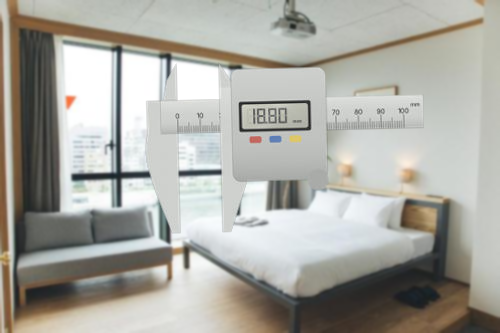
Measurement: 18.80 mm
